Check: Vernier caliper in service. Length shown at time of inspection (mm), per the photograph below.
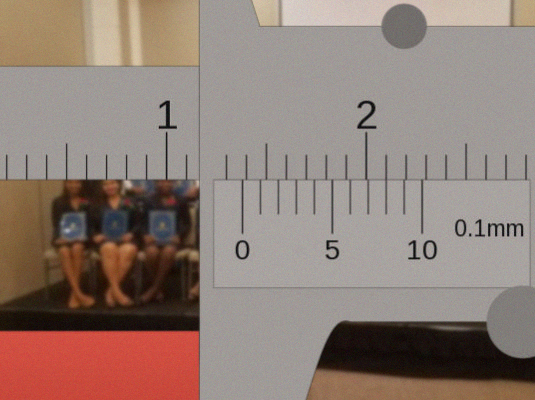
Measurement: 13.8 mm
